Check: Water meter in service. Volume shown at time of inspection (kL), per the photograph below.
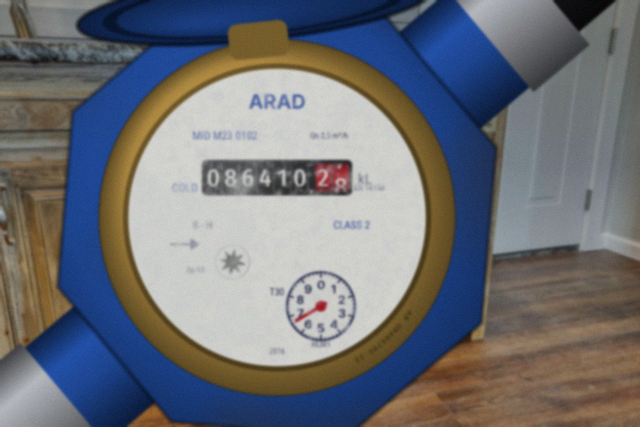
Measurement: 86410.276 kL
